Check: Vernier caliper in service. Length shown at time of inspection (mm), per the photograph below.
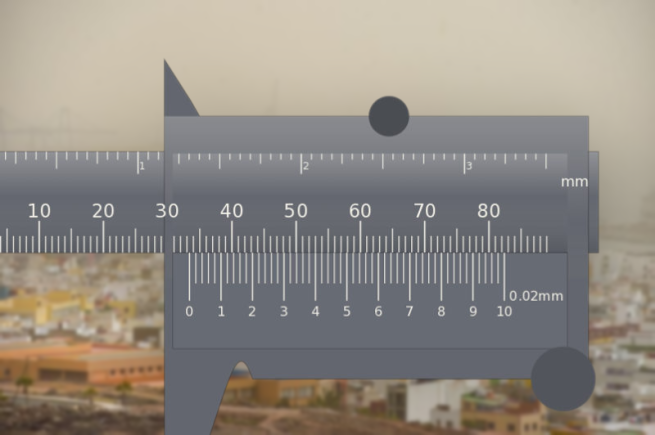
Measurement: 33.4 mm
